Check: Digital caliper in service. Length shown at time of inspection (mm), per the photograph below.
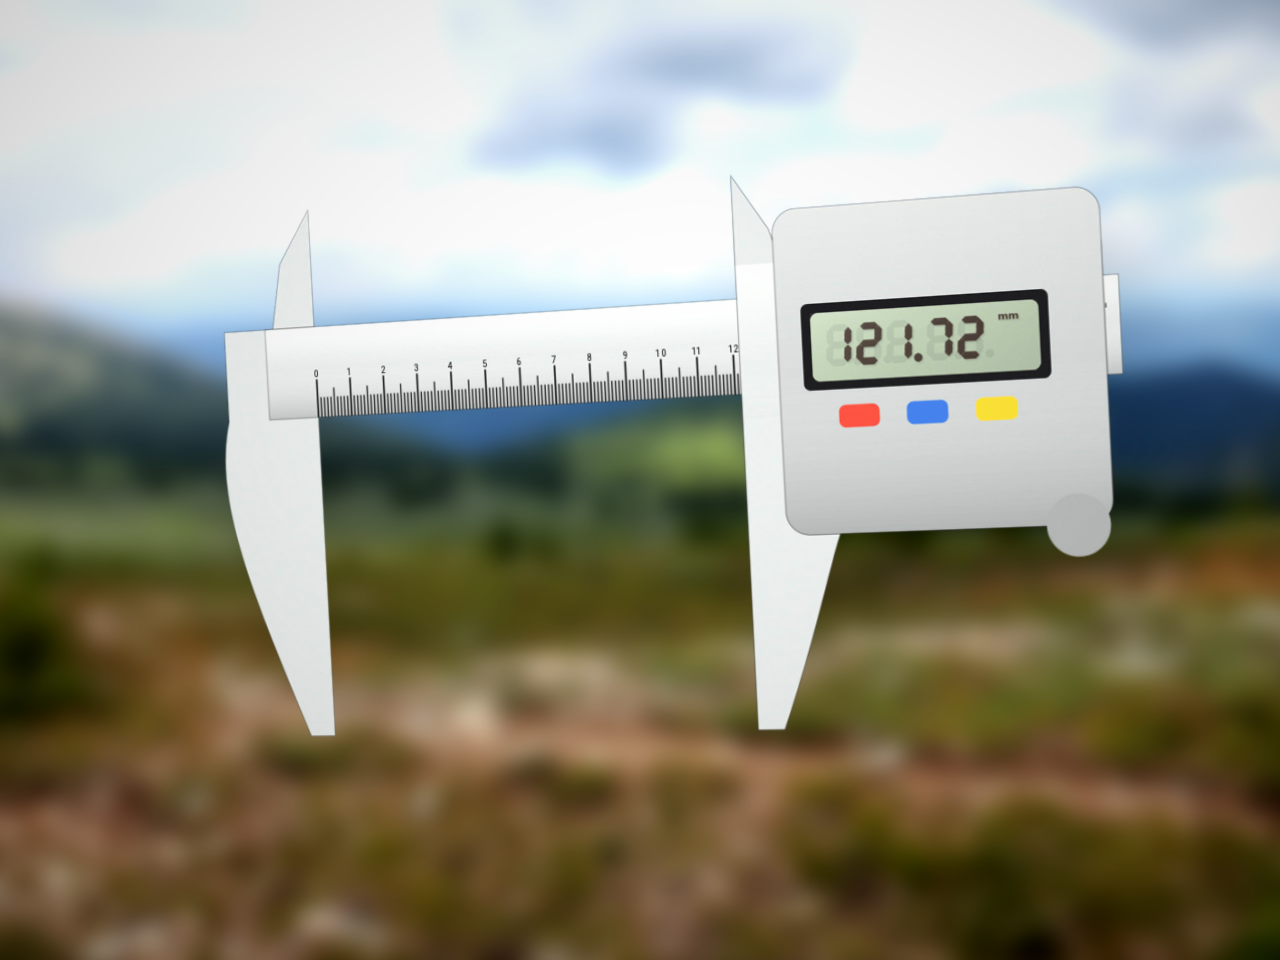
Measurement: 121.72 mm
